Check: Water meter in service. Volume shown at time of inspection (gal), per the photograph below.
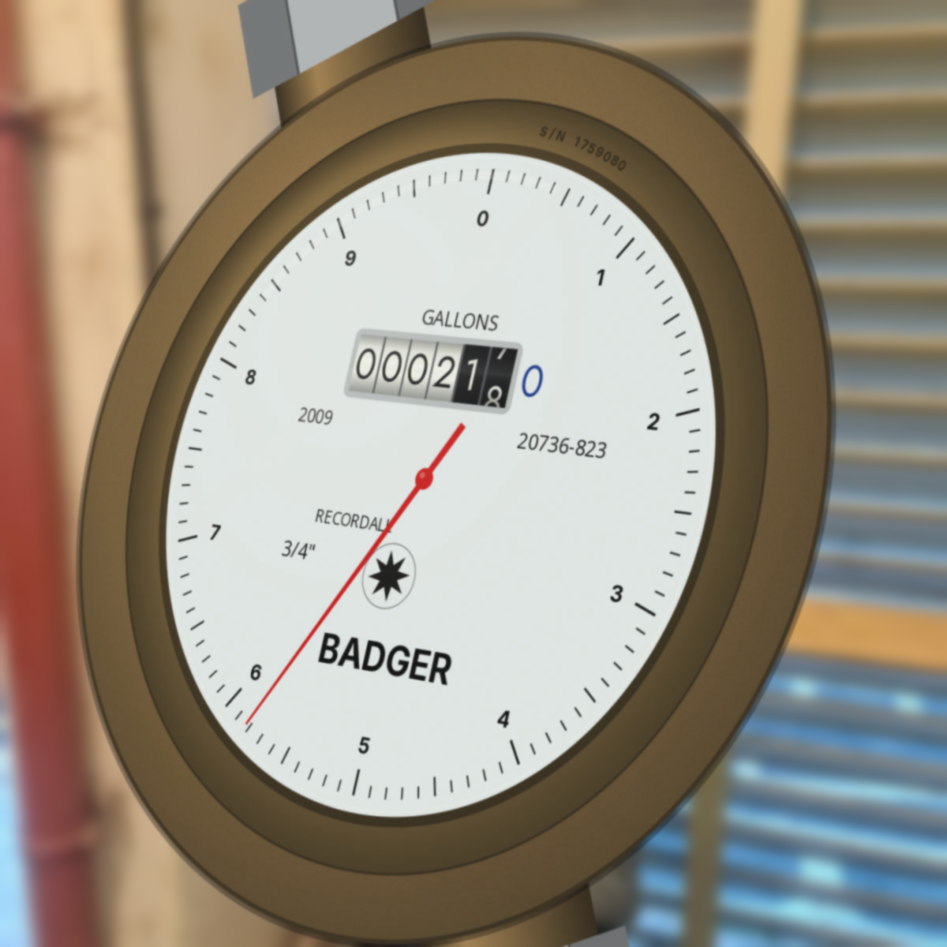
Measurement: 2175.8 gal
